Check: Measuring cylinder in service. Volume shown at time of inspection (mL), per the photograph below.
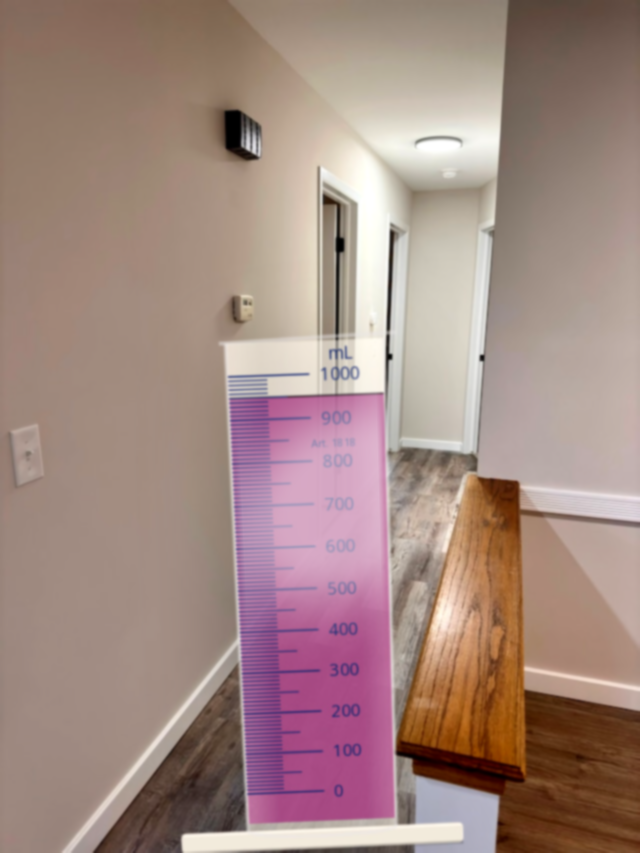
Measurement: 950 mL
